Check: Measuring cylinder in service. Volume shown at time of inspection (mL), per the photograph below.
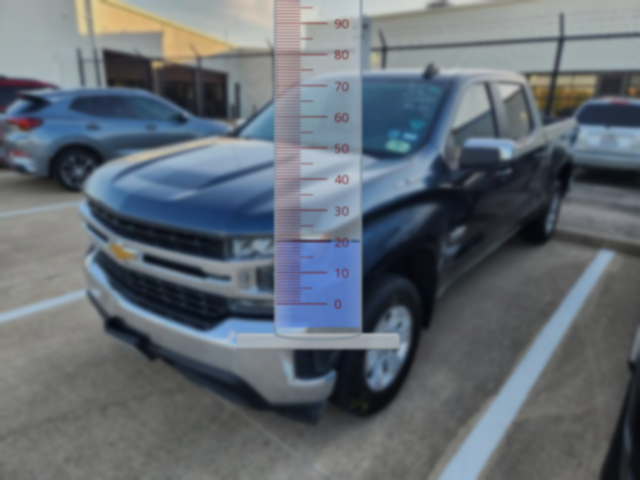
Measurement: 20 mL
